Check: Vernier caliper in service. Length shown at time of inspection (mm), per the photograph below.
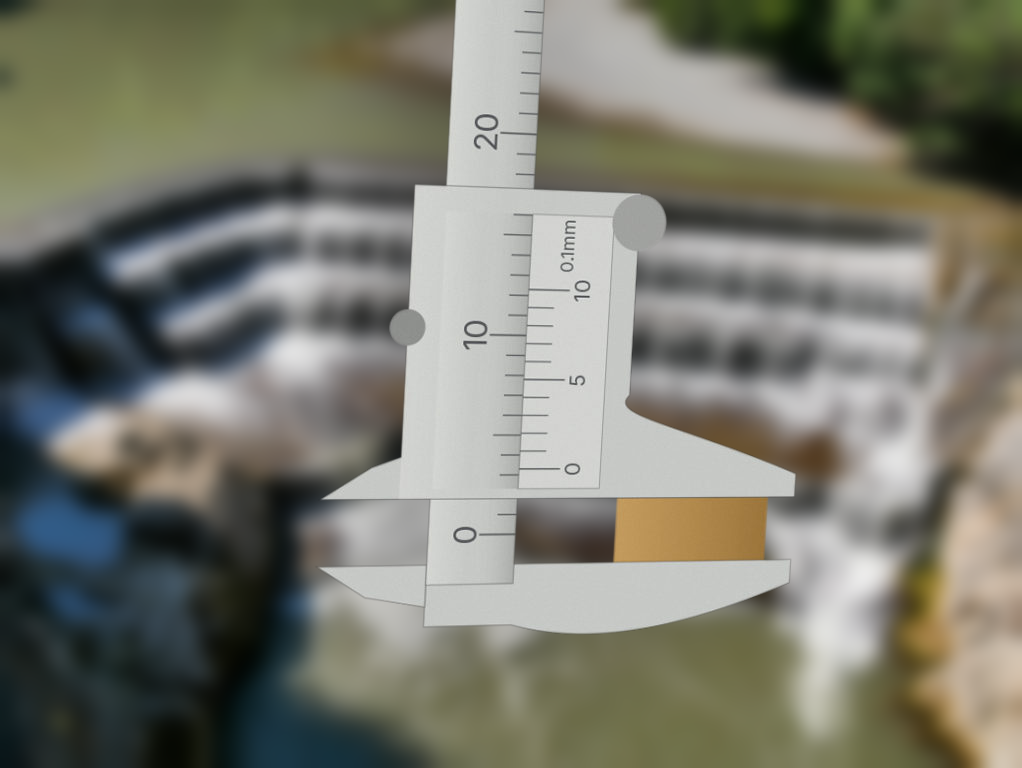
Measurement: 3.3 mm
